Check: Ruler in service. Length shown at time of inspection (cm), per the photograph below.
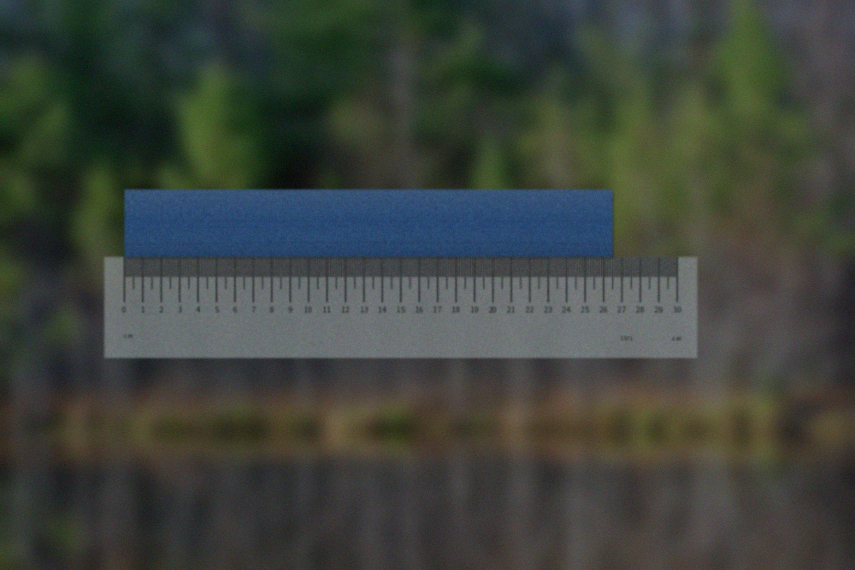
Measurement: 26.5 cm
